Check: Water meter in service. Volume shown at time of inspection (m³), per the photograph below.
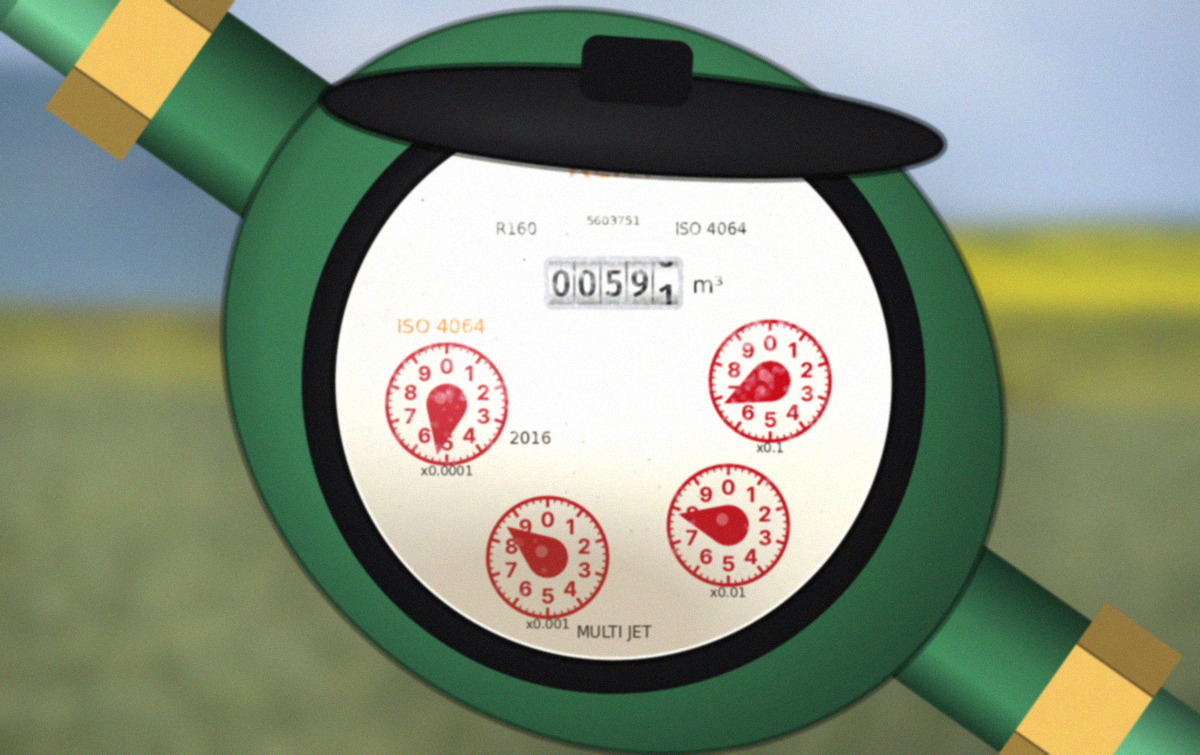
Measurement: 590.6785 m³
